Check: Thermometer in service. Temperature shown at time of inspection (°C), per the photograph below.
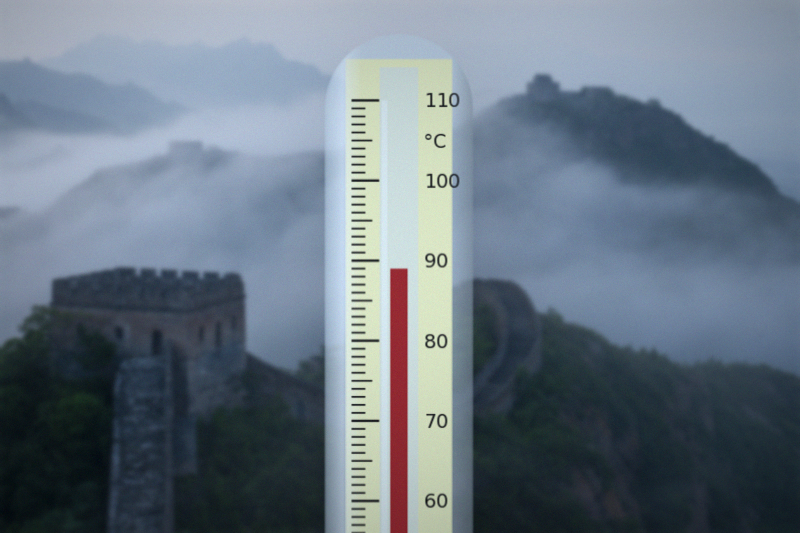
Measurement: 89 °C
